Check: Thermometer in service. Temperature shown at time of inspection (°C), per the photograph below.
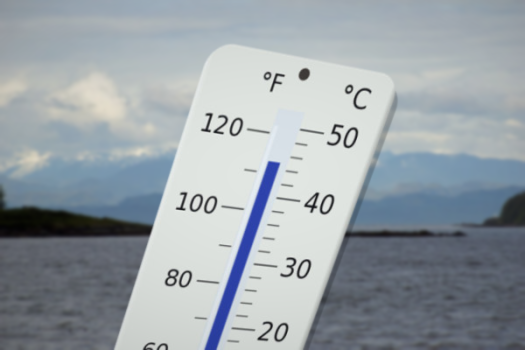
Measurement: 45 °C
